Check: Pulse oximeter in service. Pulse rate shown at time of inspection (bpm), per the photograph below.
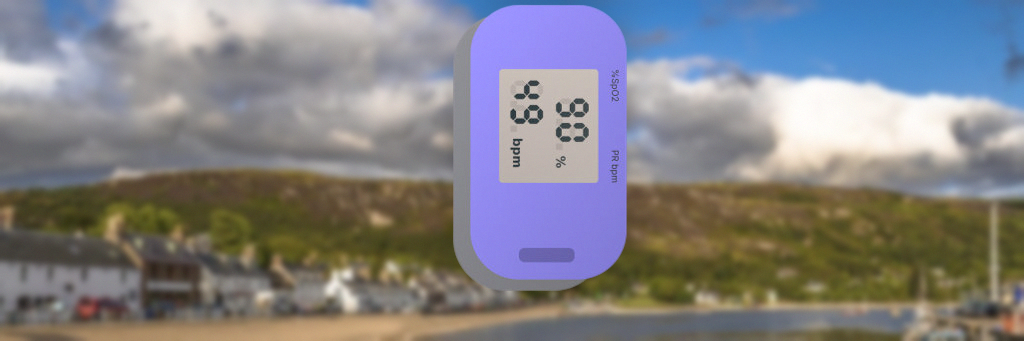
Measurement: 49 bpm
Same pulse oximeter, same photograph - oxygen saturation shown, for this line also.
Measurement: 90 %
